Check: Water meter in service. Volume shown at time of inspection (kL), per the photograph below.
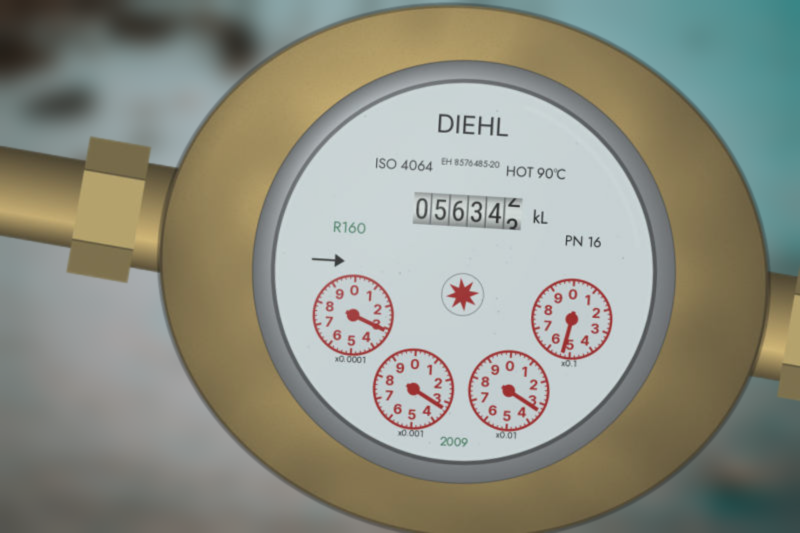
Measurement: 56342.5333 kL
